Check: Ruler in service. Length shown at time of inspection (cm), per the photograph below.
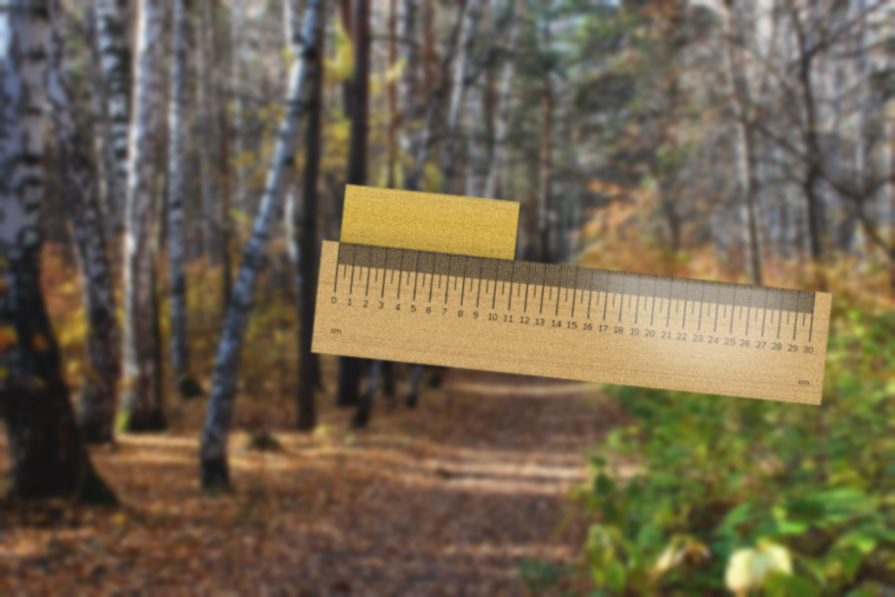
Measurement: 11 cm
